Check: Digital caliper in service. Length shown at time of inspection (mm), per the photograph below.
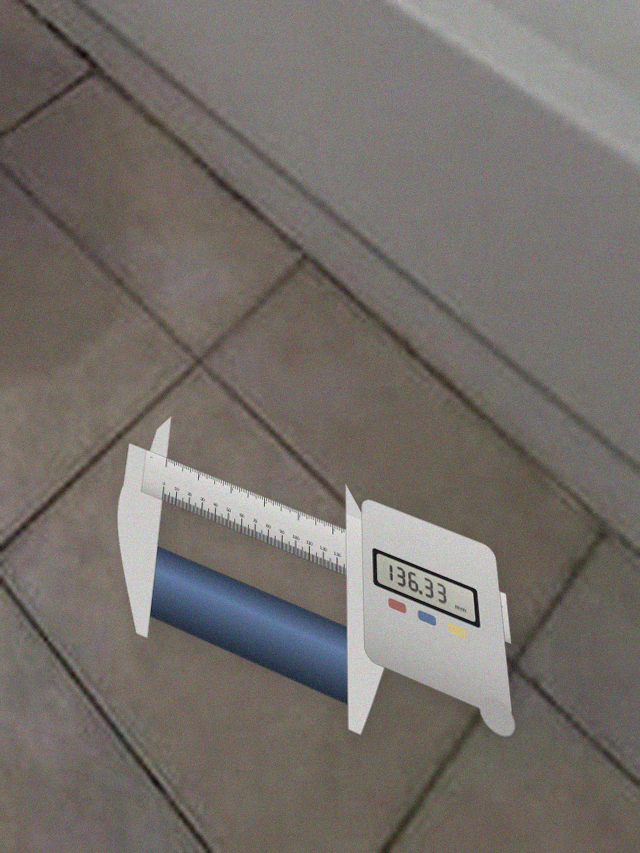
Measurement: 136.33 mm
